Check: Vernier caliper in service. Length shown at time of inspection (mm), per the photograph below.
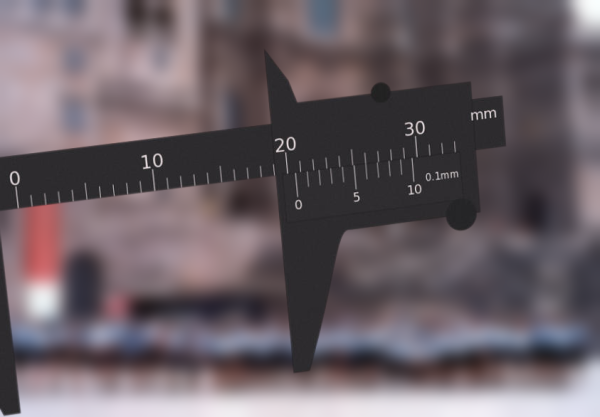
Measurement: 20.6 mm
